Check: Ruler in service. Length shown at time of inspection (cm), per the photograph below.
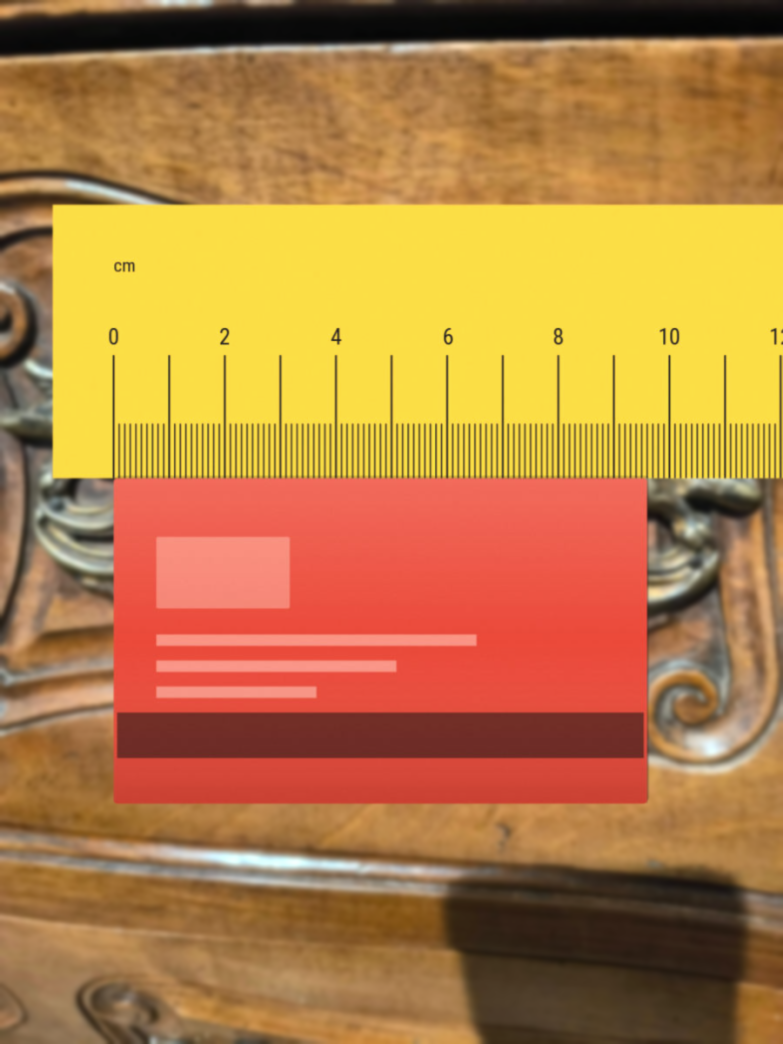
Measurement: 9.6 cm
